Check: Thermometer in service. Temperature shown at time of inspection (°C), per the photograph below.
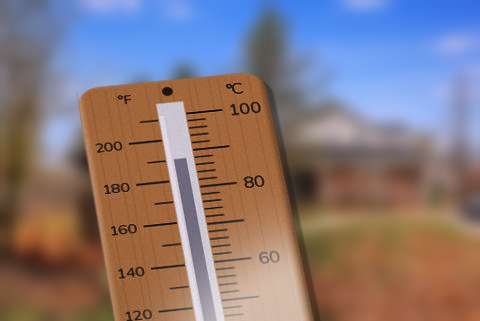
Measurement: 88 °C
